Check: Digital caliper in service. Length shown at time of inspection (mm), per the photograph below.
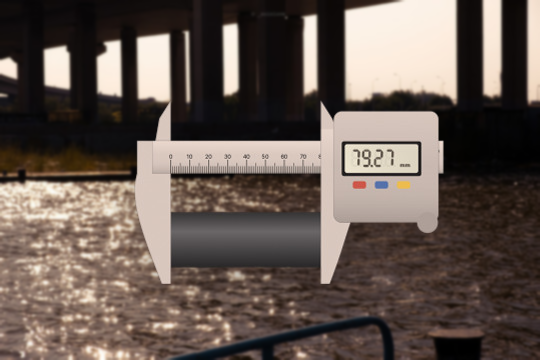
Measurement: 79.27 mm
